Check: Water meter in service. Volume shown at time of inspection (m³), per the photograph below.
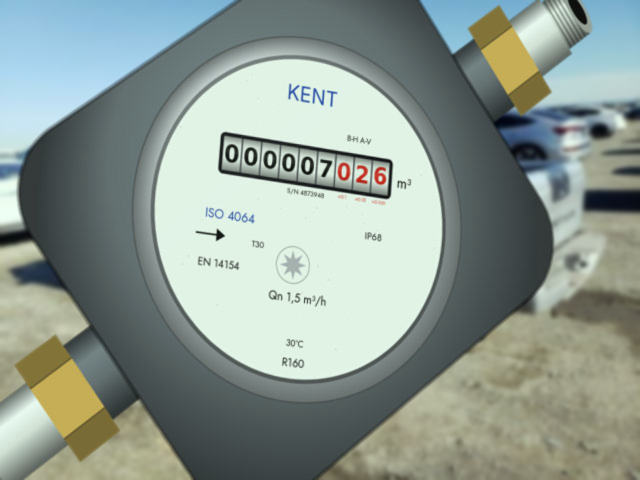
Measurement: 7.026 m³
